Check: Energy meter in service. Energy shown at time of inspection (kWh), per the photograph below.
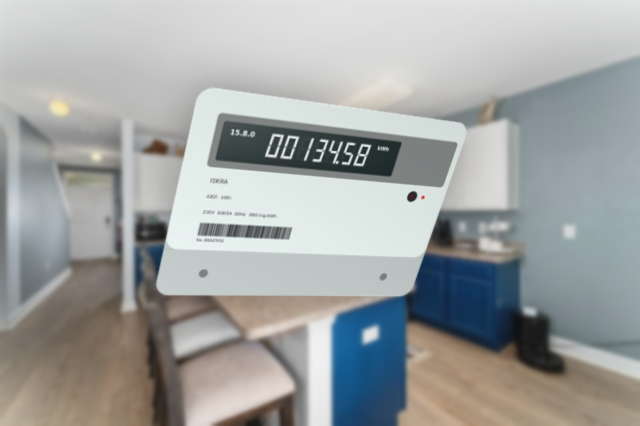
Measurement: 134.58 kWh
